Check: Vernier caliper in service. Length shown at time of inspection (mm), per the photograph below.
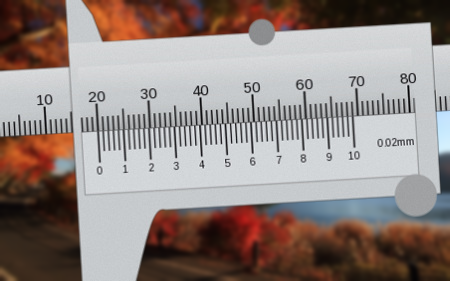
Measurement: 20.0 mm
